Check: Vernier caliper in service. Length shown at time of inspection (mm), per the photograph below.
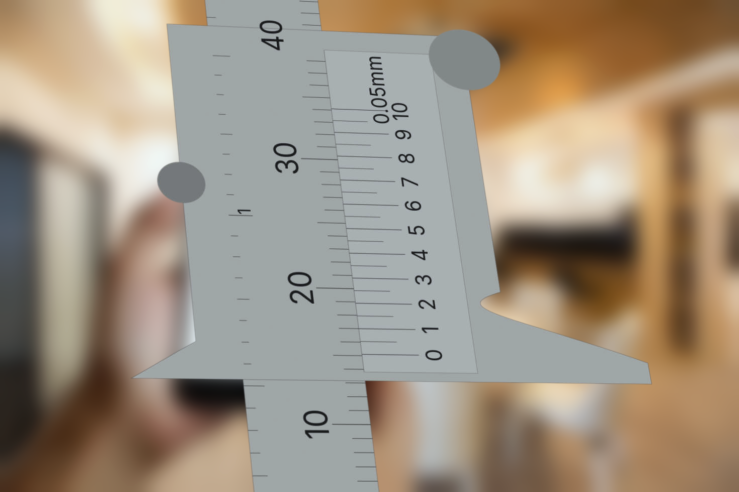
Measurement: 15.1 mm
